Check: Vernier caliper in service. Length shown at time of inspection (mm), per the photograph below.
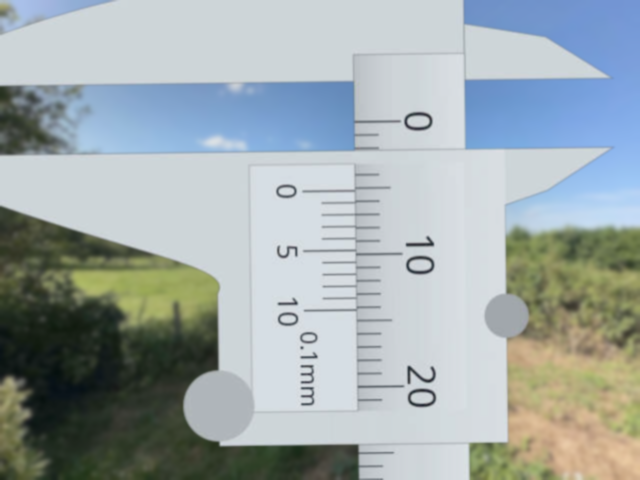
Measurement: 5.2 mm
